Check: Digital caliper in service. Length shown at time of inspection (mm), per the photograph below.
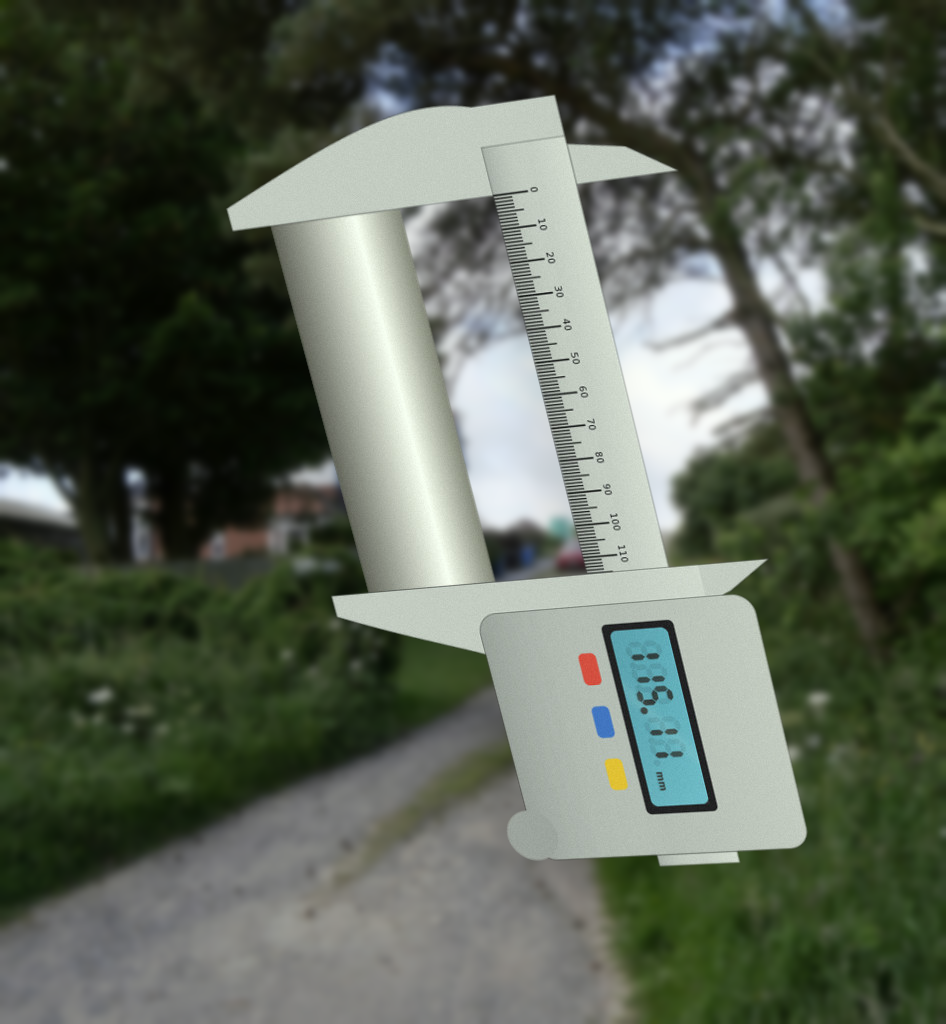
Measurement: 115.11 mm
